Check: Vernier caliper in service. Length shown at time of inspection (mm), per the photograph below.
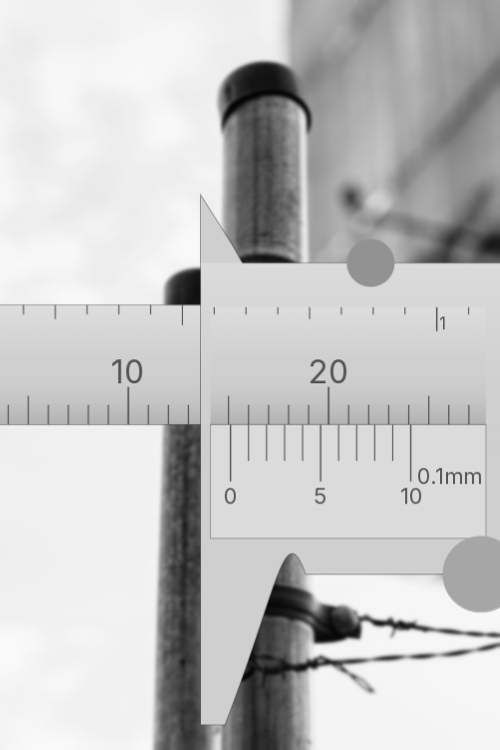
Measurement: 15.1 mm
